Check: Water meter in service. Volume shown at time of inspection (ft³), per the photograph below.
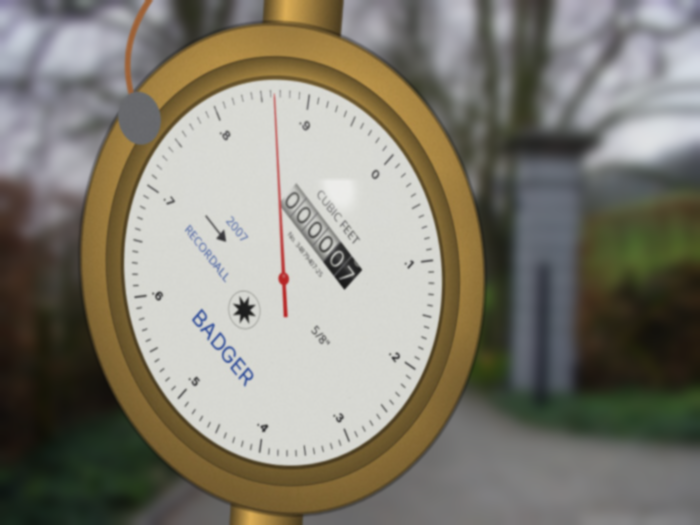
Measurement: 6.86 ft³
